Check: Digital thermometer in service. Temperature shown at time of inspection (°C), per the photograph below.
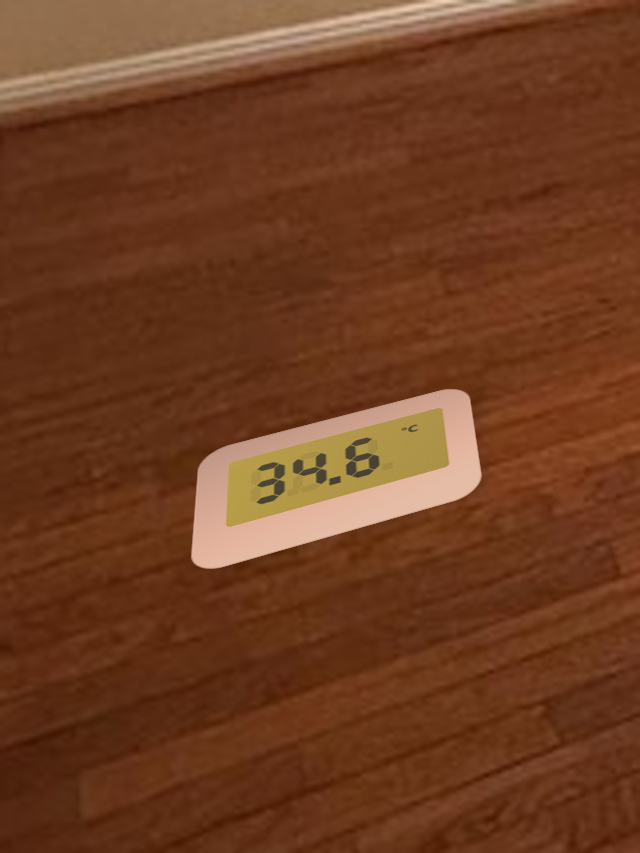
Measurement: 34.6 °C
